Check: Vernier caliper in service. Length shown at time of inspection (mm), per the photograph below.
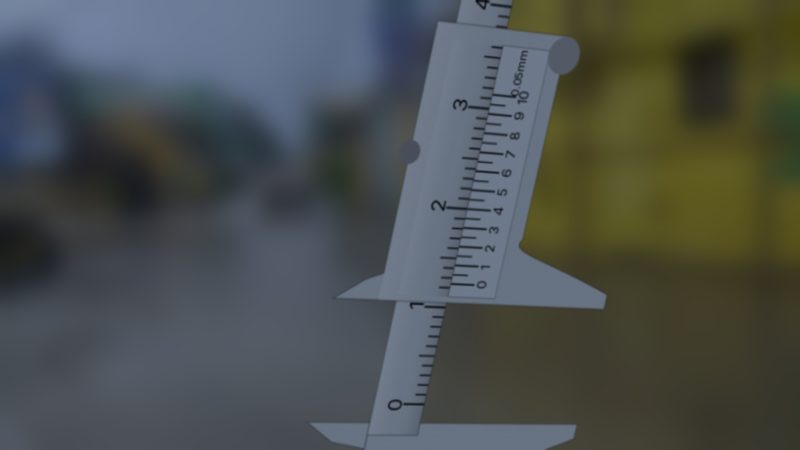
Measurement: 12.4 mm
